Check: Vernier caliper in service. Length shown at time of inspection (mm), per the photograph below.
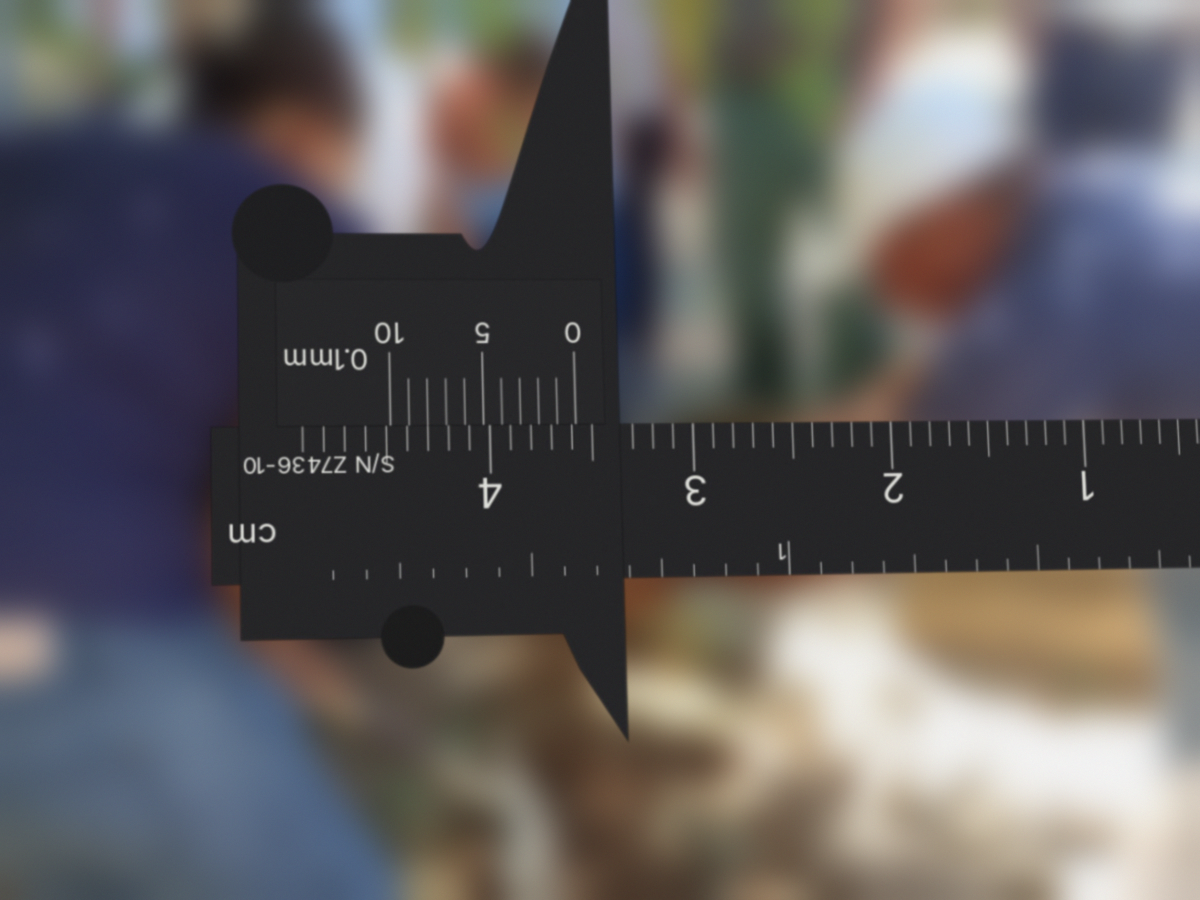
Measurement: 35.8 mm
